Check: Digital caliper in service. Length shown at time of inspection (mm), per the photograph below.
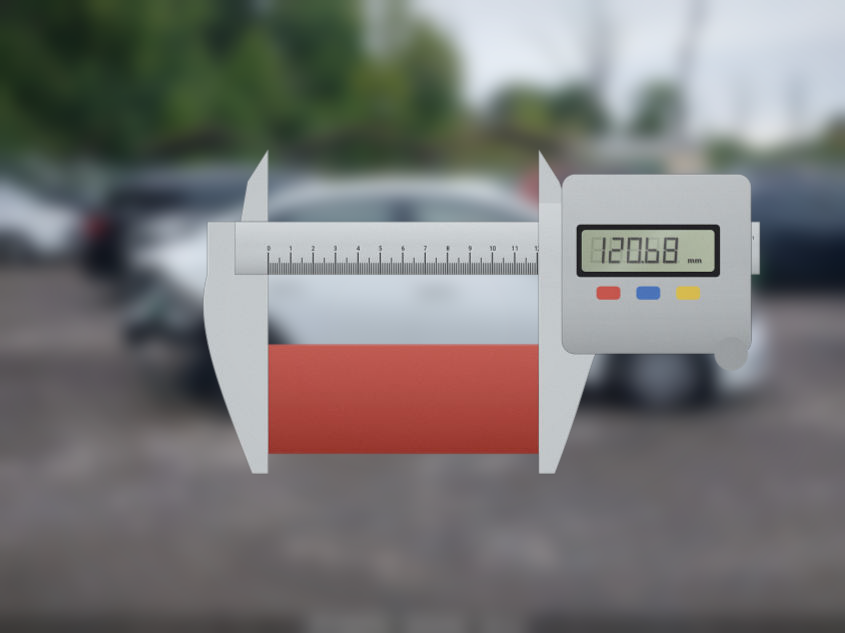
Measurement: 120.68 mm
